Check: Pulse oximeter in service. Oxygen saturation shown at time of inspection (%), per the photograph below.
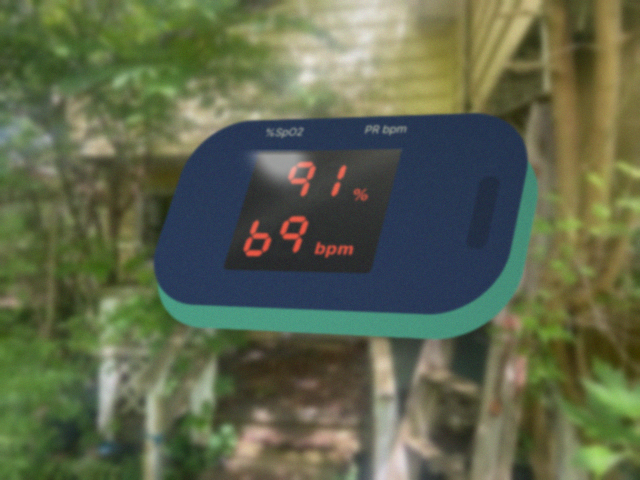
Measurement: 91 %
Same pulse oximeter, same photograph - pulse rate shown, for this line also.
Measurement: 69 bpm
